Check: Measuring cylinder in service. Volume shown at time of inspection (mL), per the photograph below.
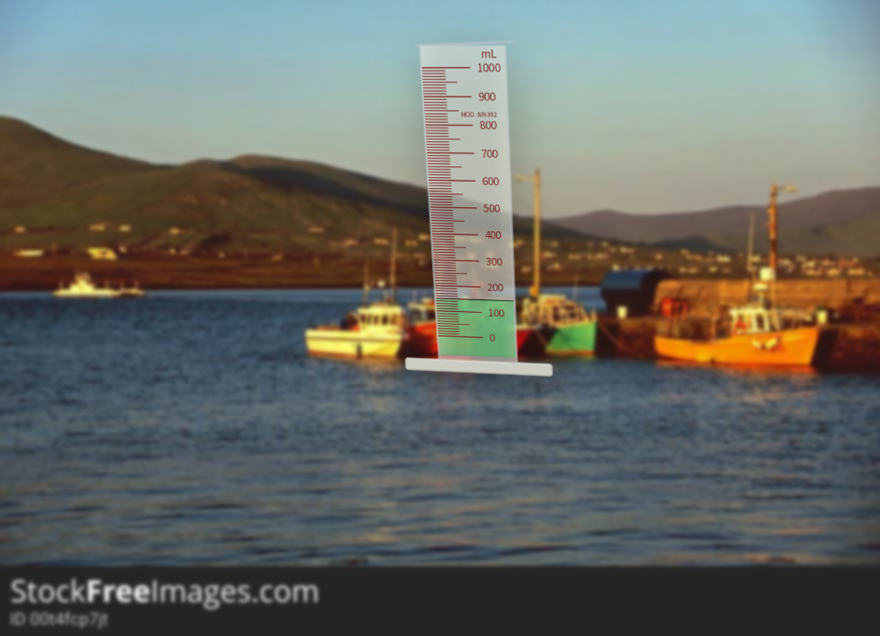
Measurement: 150 mL
